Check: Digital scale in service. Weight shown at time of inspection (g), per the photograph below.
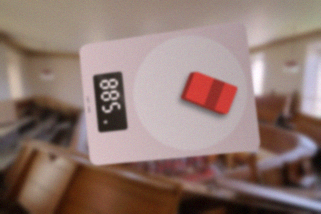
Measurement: 885 g
